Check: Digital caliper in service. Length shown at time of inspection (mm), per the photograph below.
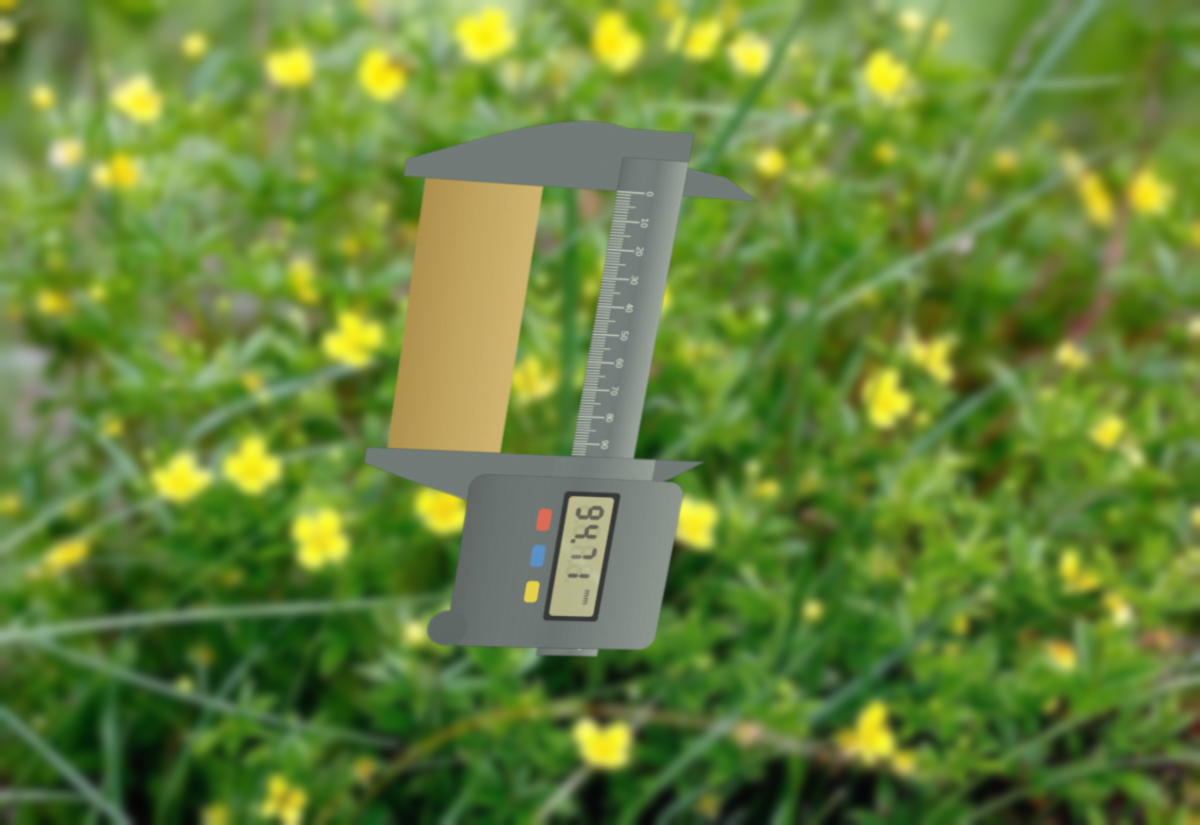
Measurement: 94.71 mm
